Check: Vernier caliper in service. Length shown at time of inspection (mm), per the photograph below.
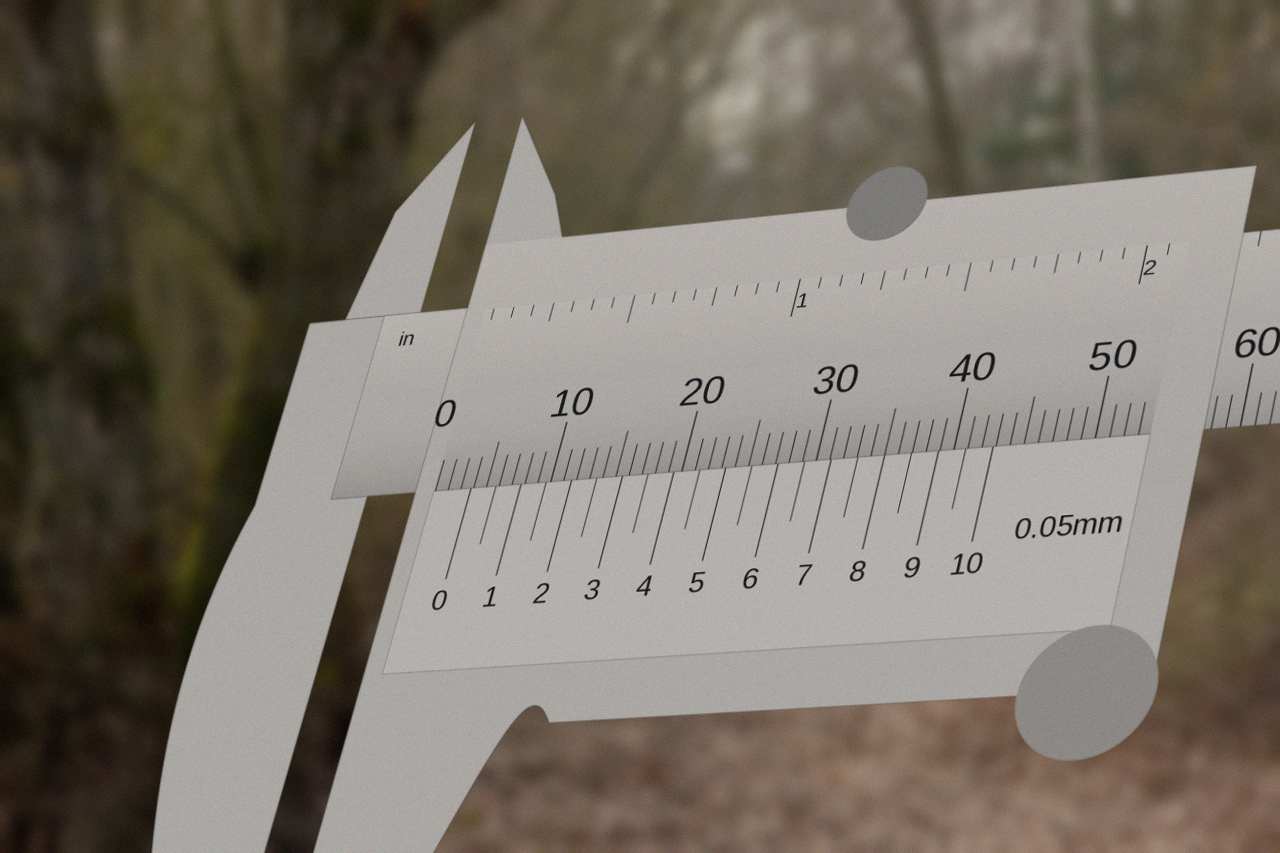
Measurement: 3.8 mm
